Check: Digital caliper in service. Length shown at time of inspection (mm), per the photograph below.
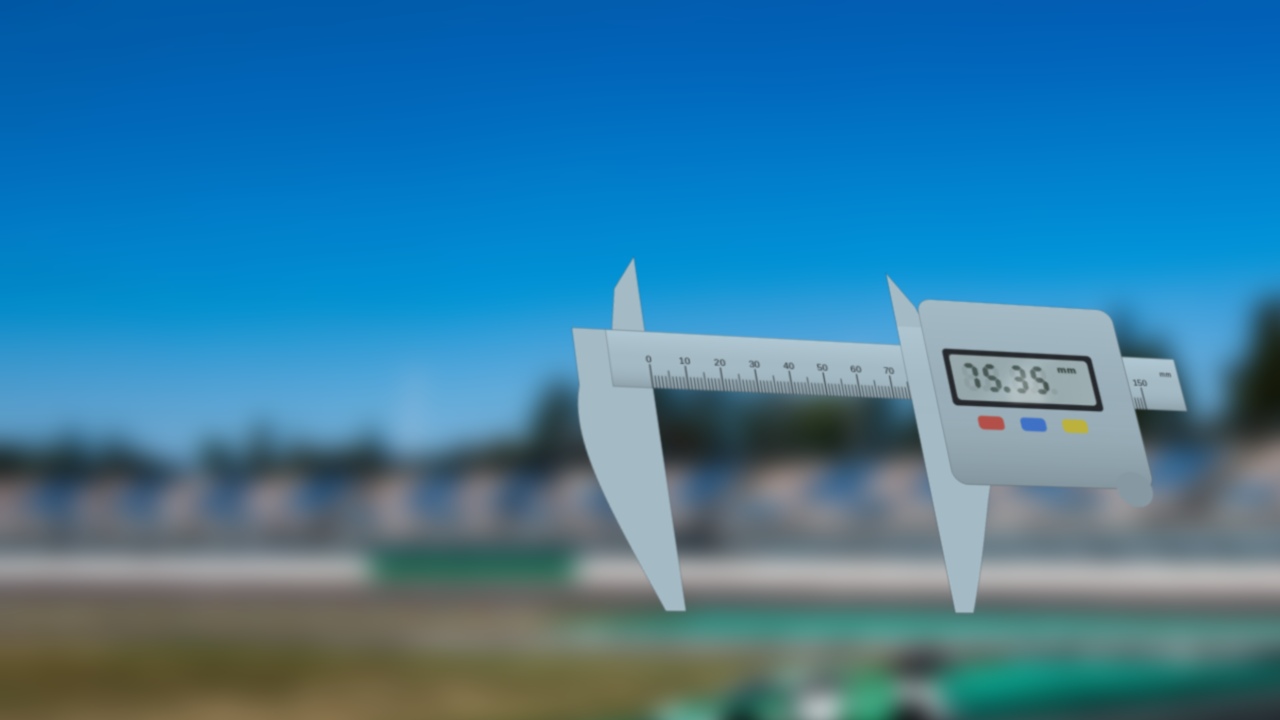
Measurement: 75.35 mm
